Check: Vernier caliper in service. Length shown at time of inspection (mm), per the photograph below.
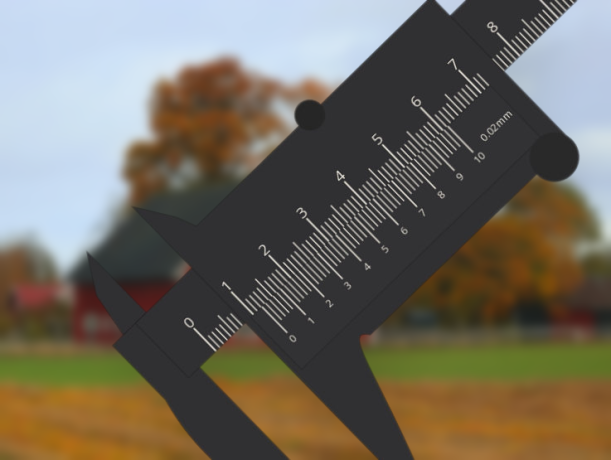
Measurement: 12.2 mm
